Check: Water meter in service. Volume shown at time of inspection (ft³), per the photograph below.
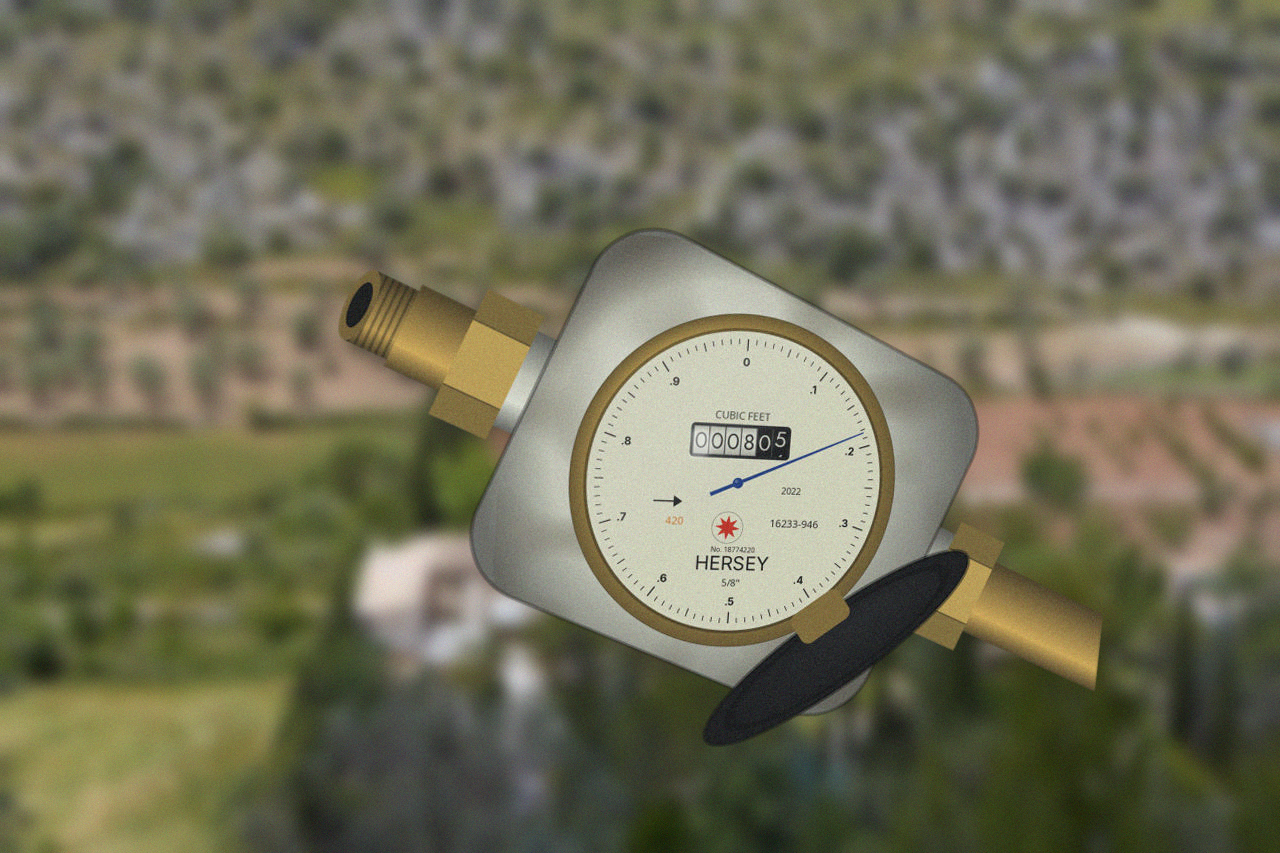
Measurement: 805.18 ft³
